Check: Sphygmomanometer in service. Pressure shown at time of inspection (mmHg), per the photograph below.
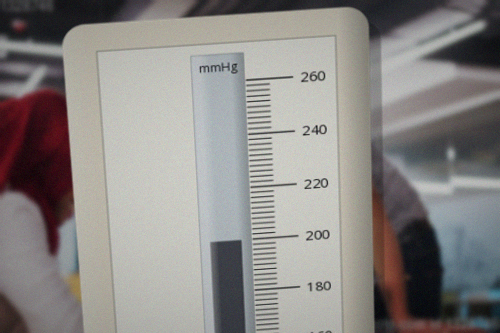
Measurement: 200 mmHg
